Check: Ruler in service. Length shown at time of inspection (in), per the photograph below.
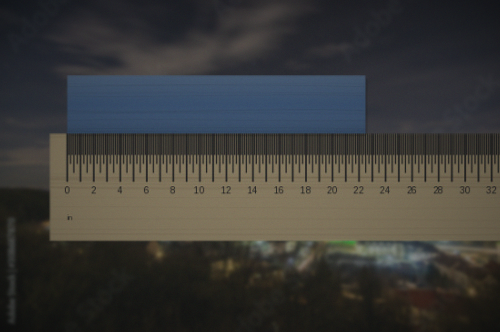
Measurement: 22.5 in
